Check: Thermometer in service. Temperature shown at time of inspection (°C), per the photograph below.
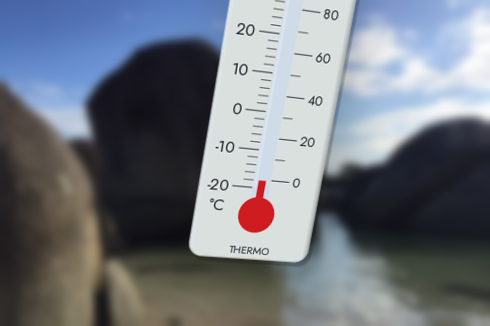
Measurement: -18 °C
